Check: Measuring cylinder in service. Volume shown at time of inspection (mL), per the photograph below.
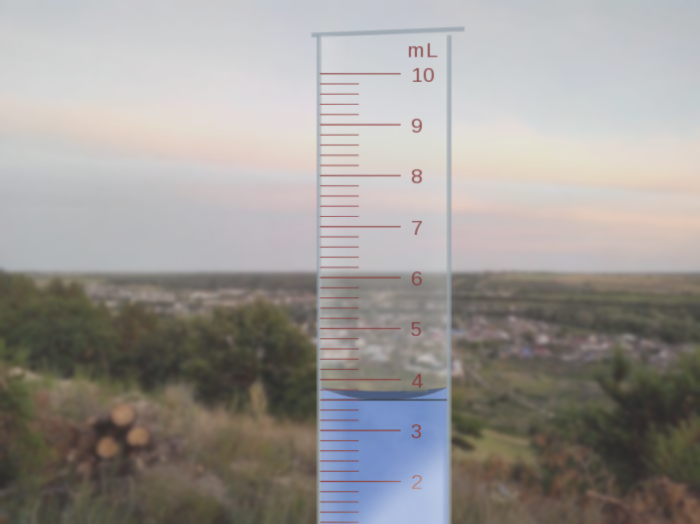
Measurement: 3.6 mL
